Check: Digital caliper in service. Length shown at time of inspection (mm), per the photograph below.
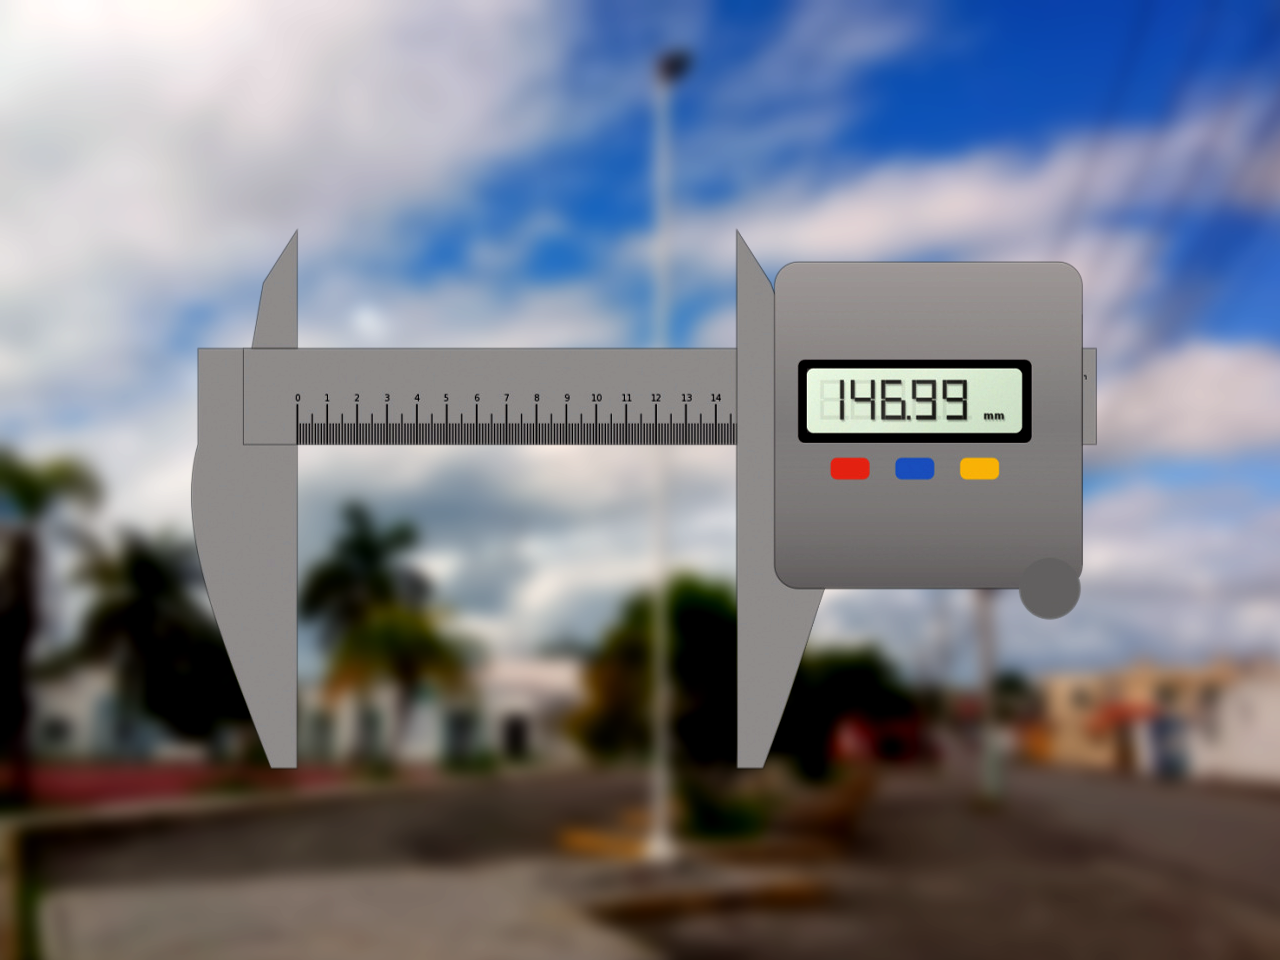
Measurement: 146.99 mm
